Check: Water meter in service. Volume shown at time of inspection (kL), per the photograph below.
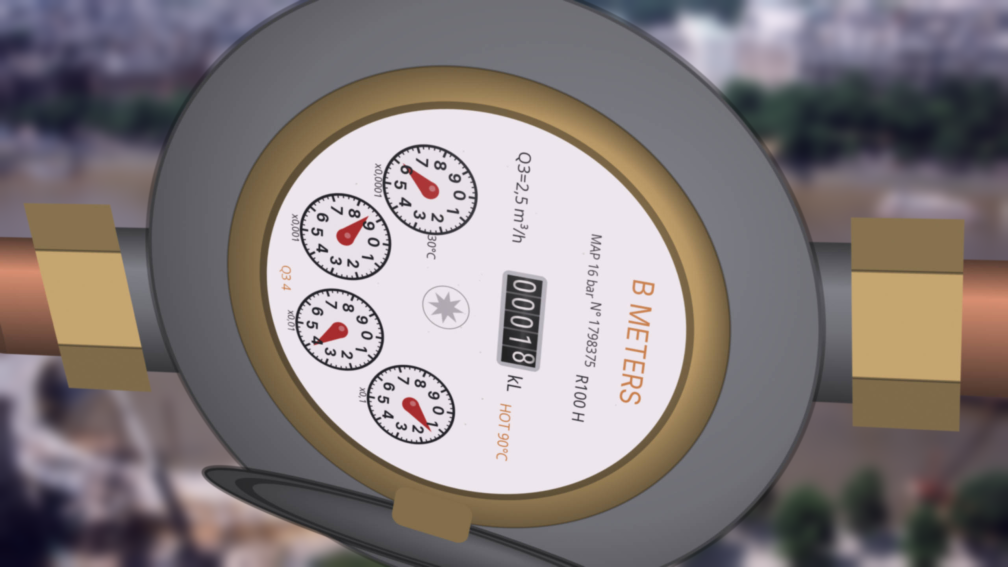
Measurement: 18.1386 kL
